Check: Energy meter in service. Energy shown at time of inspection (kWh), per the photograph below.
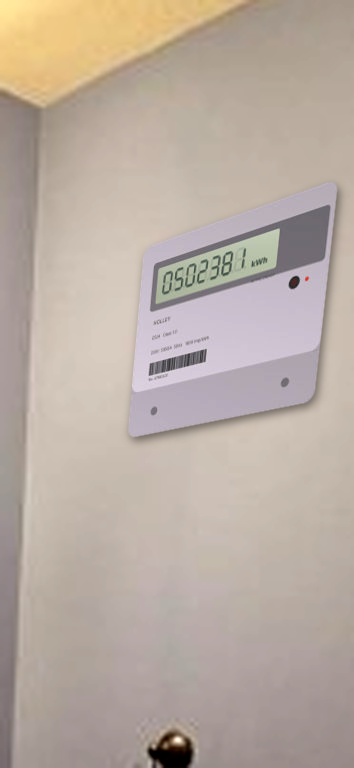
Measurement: 502381 kWh
